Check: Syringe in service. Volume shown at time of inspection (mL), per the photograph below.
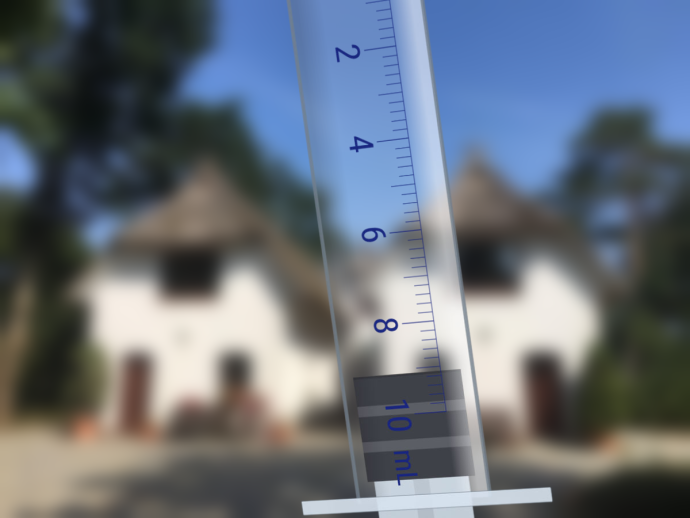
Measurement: 9.1 mL
